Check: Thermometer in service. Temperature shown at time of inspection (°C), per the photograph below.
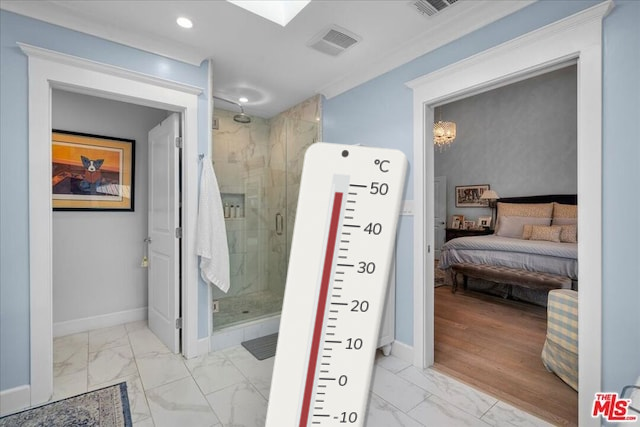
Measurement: 48 °C
